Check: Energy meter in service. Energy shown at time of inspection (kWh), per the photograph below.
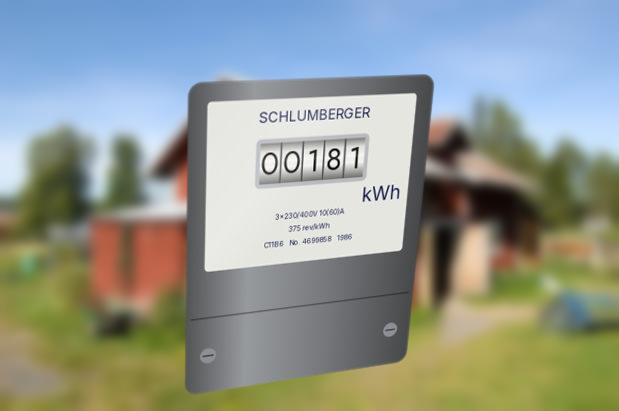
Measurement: 181 kWh
